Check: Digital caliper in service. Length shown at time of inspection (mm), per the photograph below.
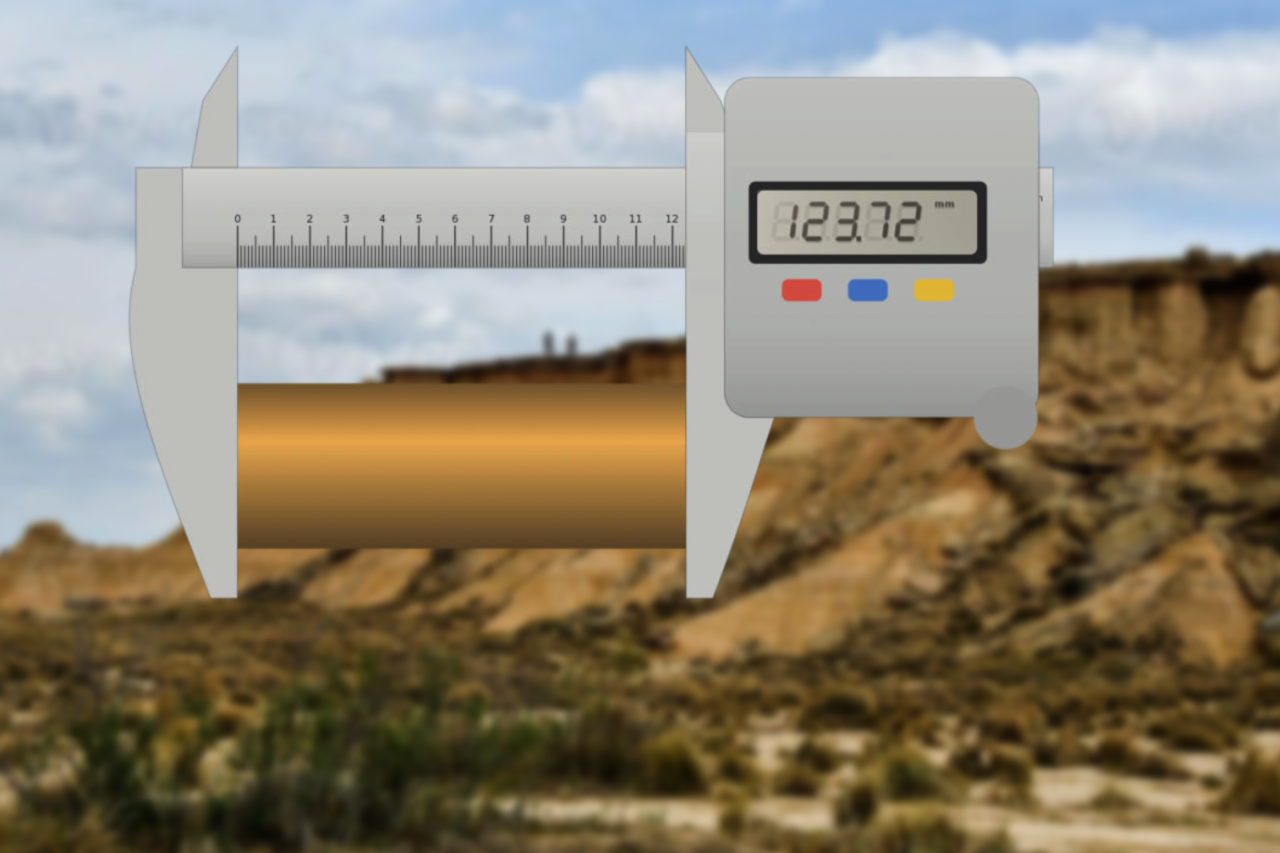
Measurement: 123.72 mm
